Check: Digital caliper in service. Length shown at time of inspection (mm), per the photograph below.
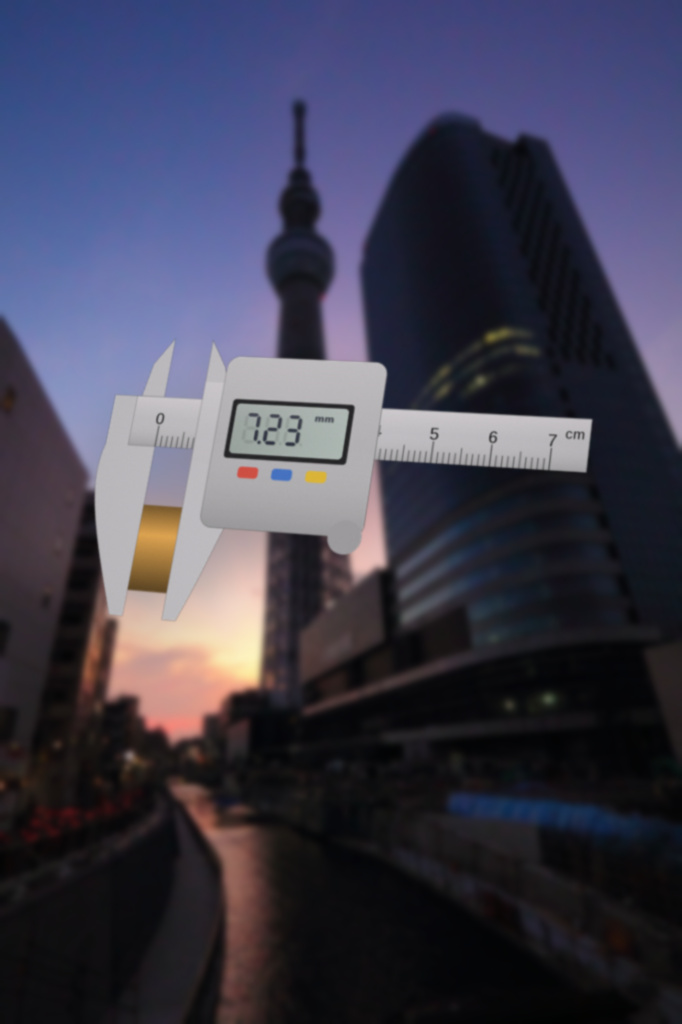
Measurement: 7.23 mm
